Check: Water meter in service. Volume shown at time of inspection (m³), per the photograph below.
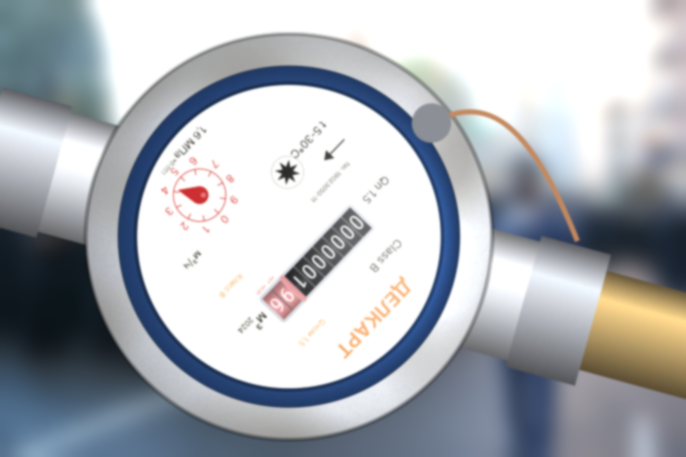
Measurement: 1.964 m³
